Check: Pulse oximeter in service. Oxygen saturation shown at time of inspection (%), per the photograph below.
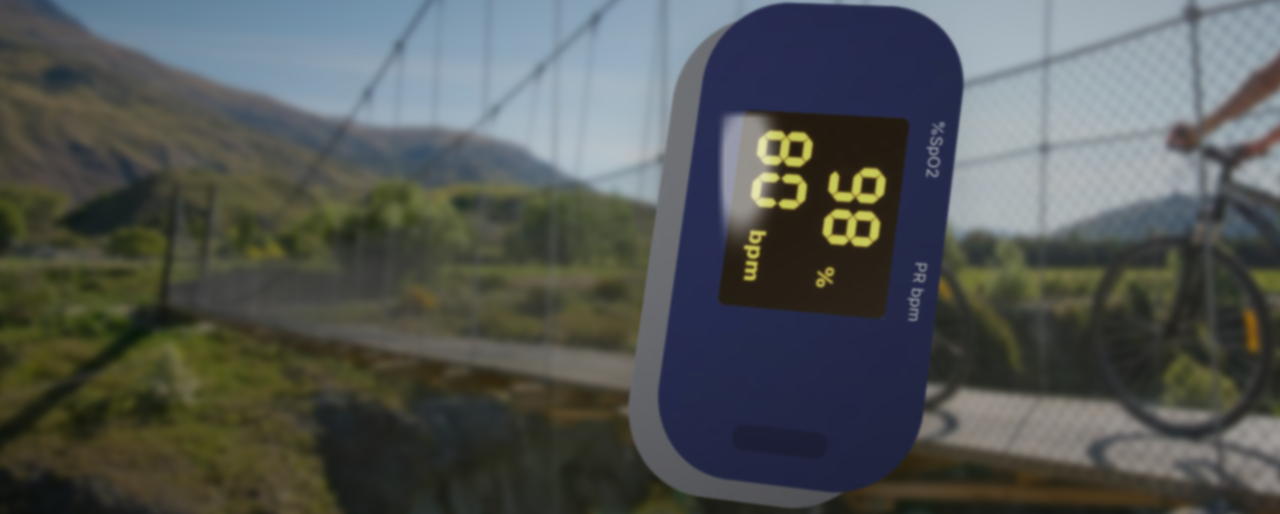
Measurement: 98 %
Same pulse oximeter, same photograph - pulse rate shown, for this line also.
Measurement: 80 bpm
